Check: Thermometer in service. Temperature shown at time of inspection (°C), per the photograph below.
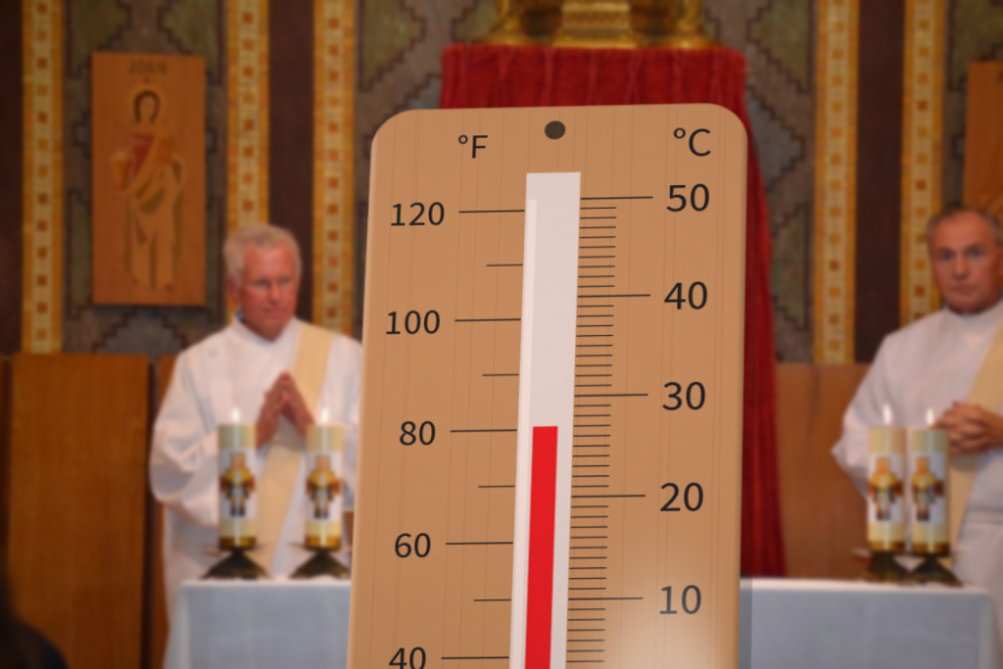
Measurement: 27 °C
